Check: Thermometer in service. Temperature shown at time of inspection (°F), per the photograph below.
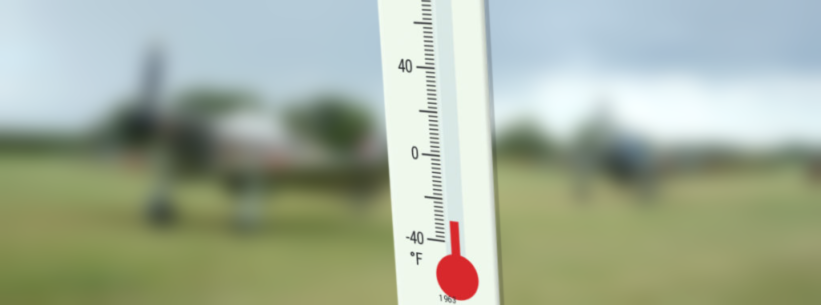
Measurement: -30 °F
